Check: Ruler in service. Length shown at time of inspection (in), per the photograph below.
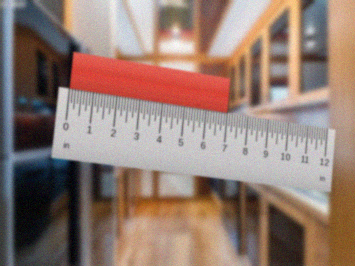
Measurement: 7 in
